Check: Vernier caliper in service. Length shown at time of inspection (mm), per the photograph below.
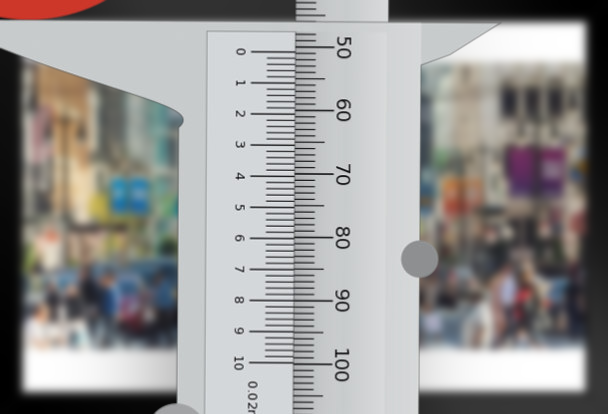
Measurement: 50.8 mm
